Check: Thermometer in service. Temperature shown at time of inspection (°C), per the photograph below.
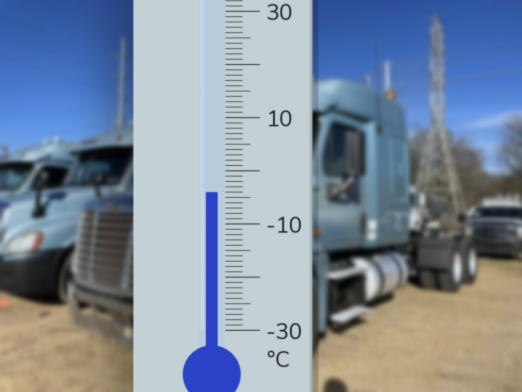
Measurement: -4 °C
